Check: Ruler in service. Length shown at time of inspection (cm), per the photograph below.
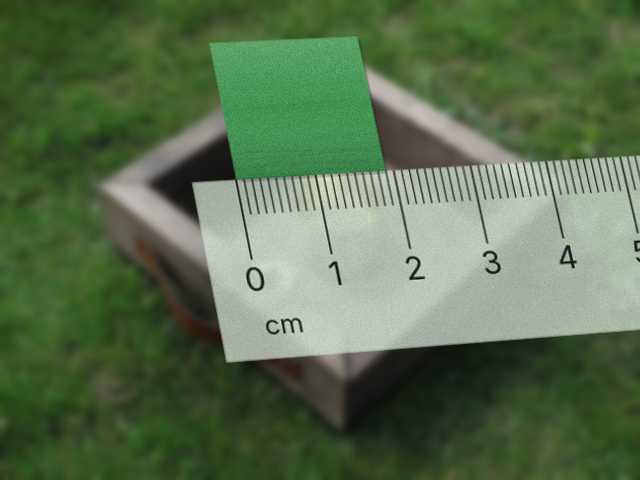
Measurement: 1.9 cm
